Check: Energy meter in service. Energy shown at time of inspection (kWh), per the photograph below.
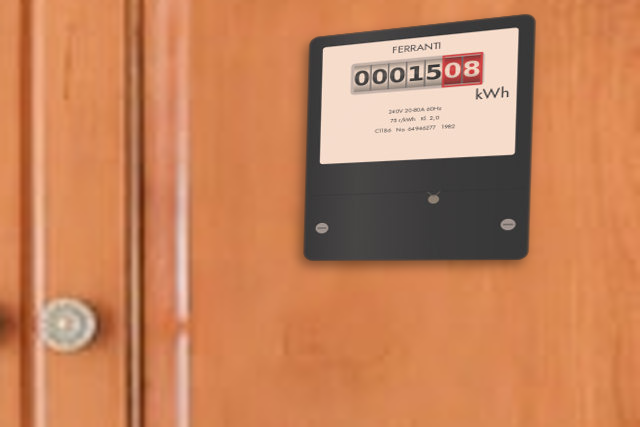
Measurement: 15.08 kWh
